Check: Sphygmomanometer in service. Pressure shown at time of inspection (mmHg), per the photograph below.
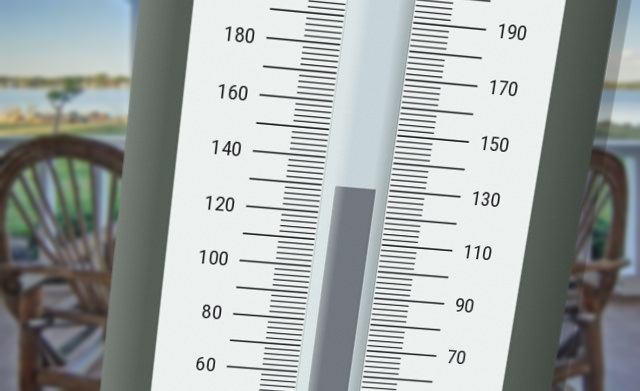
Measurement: 130 mmHg
